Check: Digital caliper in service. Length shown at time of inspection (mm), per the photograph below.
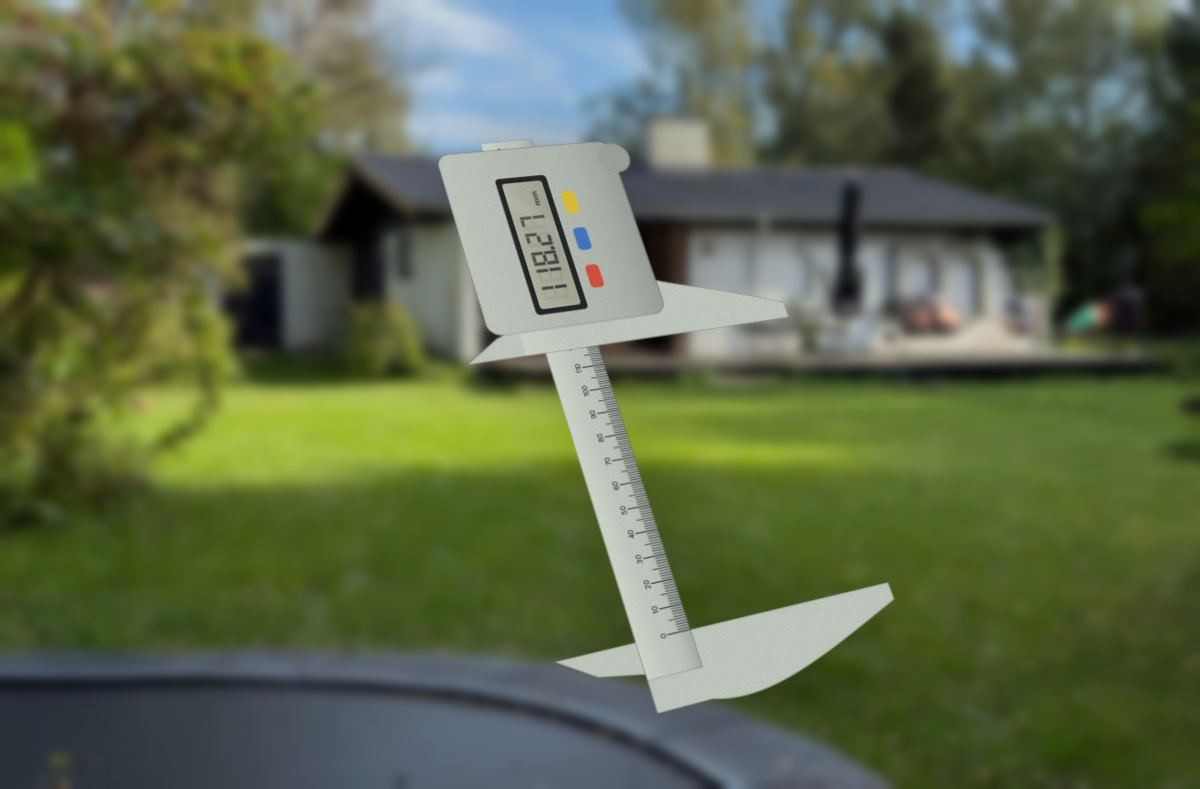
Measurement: 118.27 mm
